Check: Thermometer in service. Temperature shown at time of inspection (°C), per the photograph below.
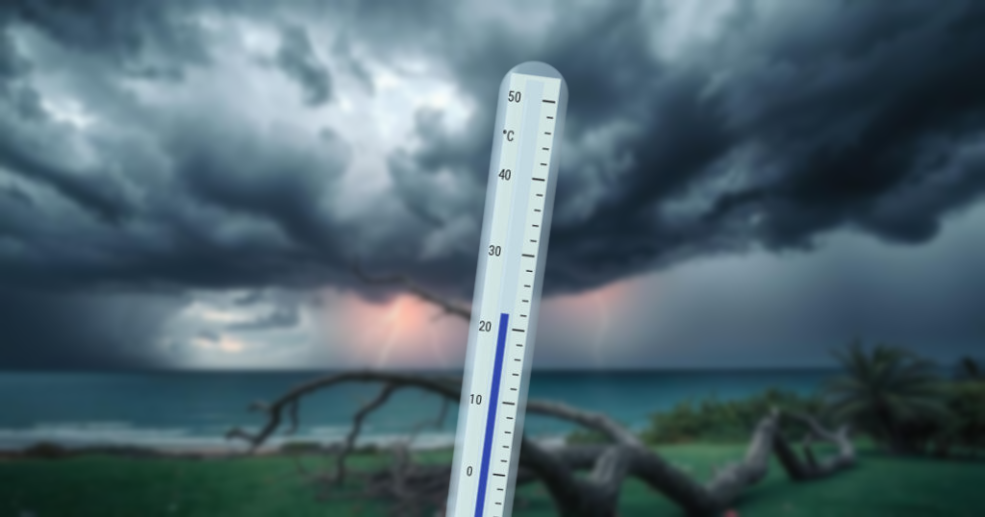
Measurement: 22 °C
